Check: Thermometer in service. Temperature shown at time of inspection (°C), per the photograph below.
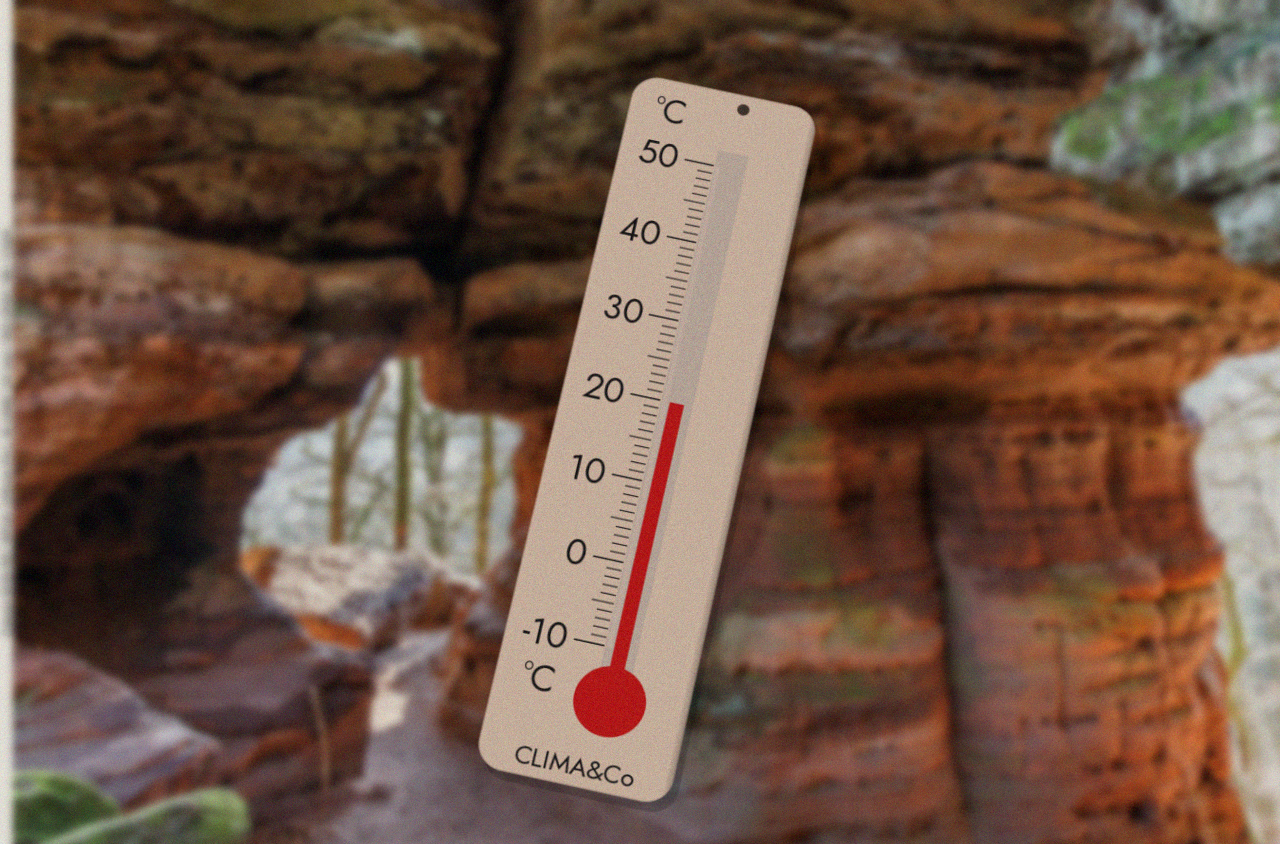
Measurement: 20 °C
